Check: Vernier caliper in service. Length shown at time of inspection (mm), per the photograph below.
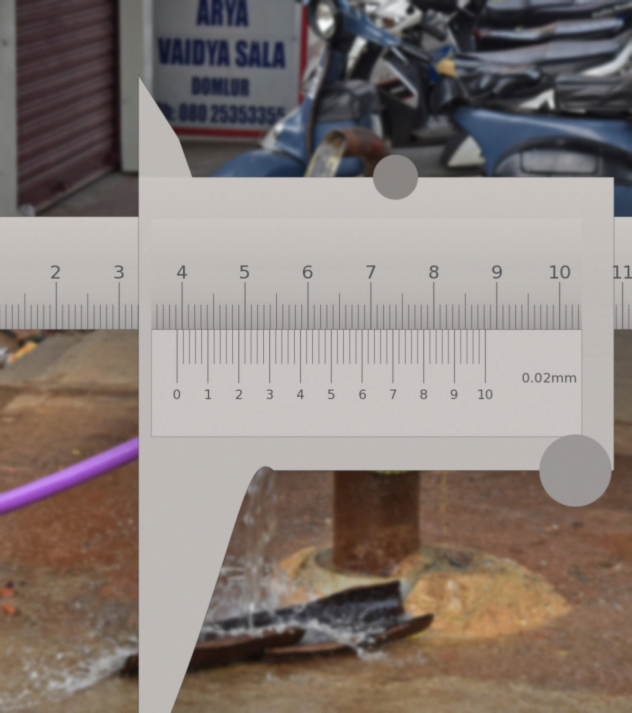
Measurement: 39.2 mm
